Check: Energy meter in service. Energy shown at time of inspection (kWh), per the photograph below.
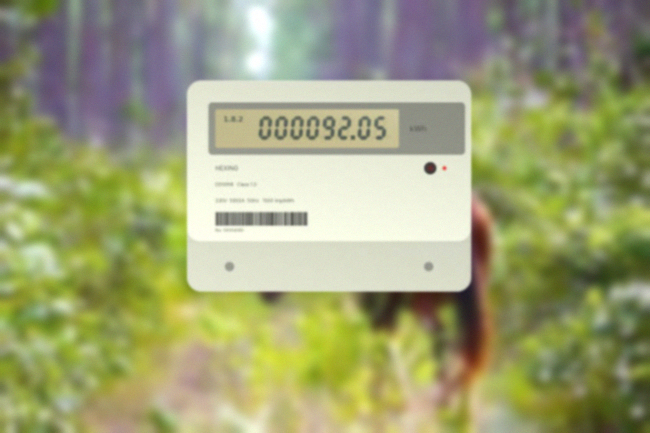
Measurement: 92.05 kWh
